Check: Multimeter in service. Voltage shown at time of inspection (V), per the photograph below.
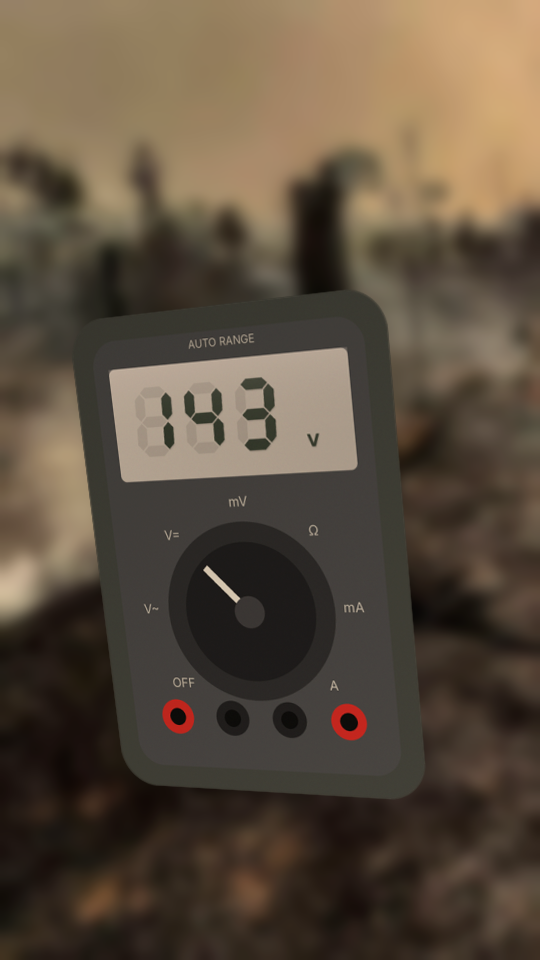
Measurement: 143 V
